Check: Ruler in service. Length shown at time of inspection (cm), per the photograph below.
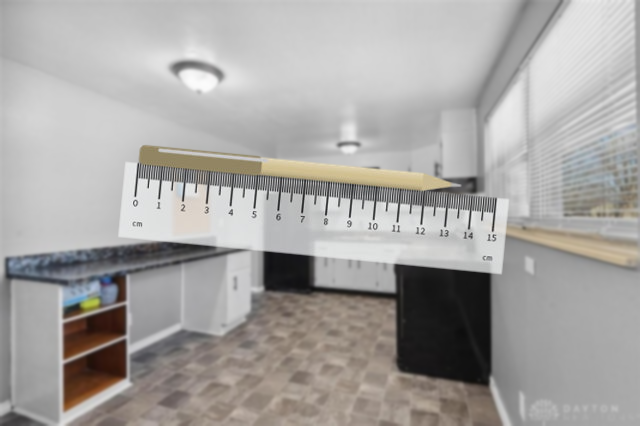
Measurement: 13.5 cm
